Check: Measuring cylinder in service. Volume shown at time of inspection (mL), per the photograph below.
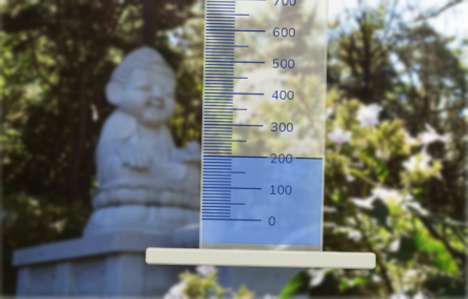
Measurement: 200 mL
